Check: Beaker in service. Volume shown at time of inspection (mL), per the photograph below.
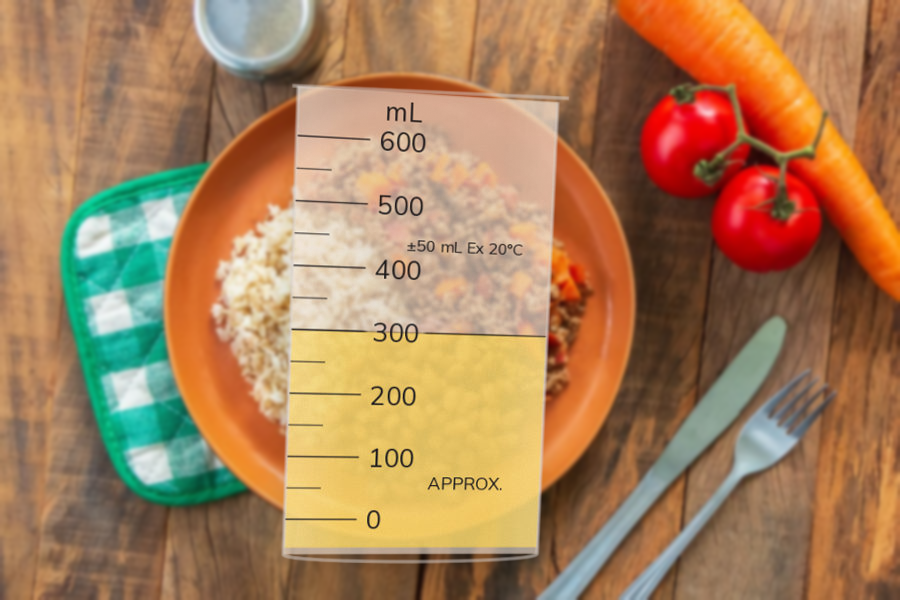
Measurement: 300 mL
